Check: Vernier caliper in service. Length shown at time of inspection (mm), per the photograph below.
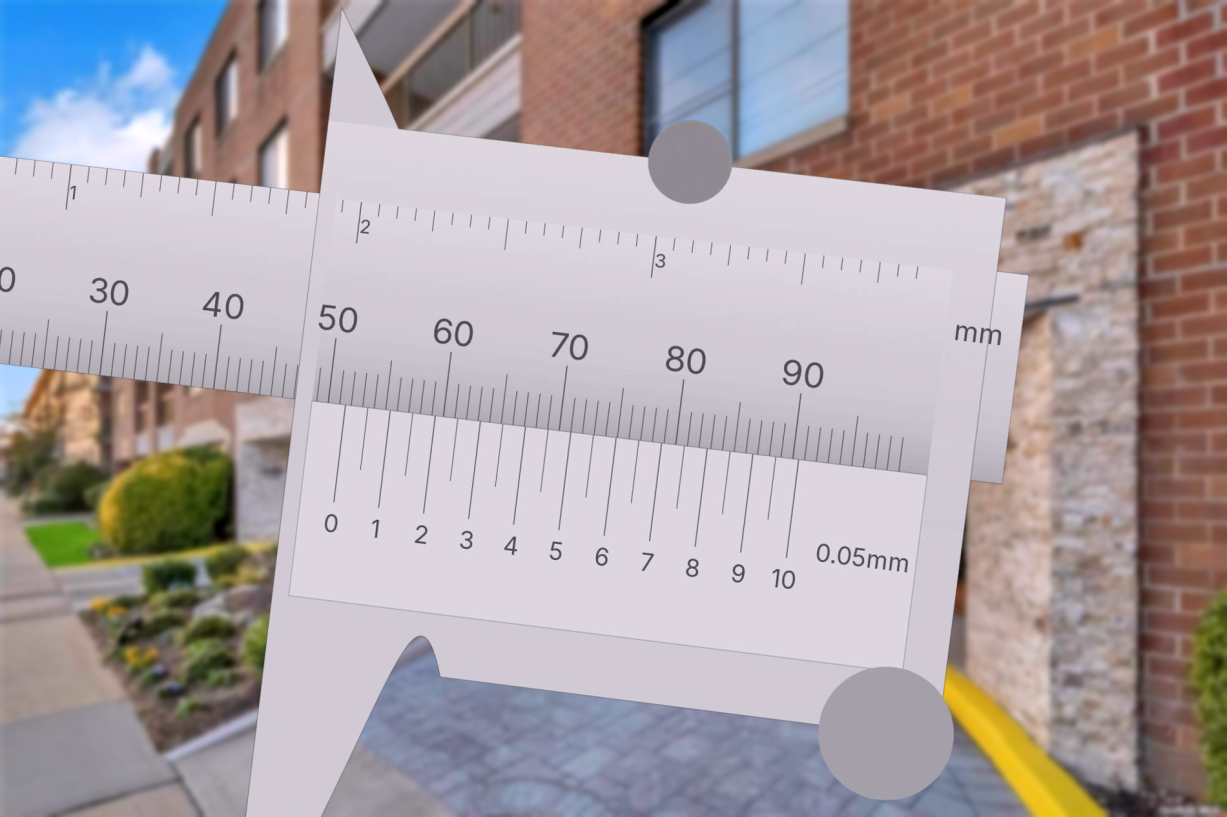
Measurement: 51.5 mm
